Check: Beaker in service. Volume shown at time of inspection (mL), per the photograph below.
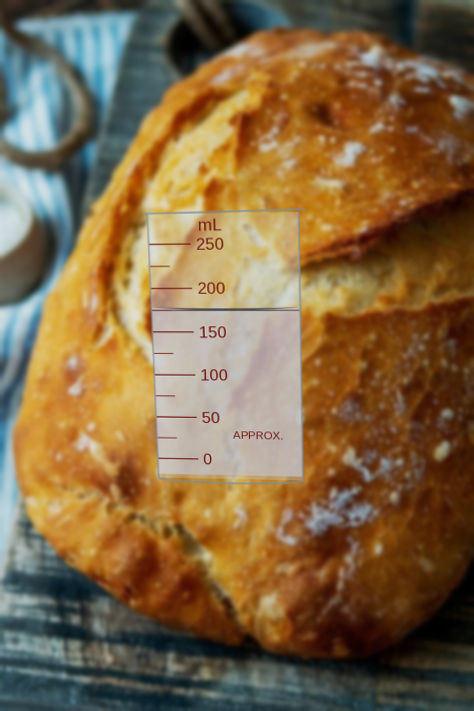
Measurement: 175 mL
